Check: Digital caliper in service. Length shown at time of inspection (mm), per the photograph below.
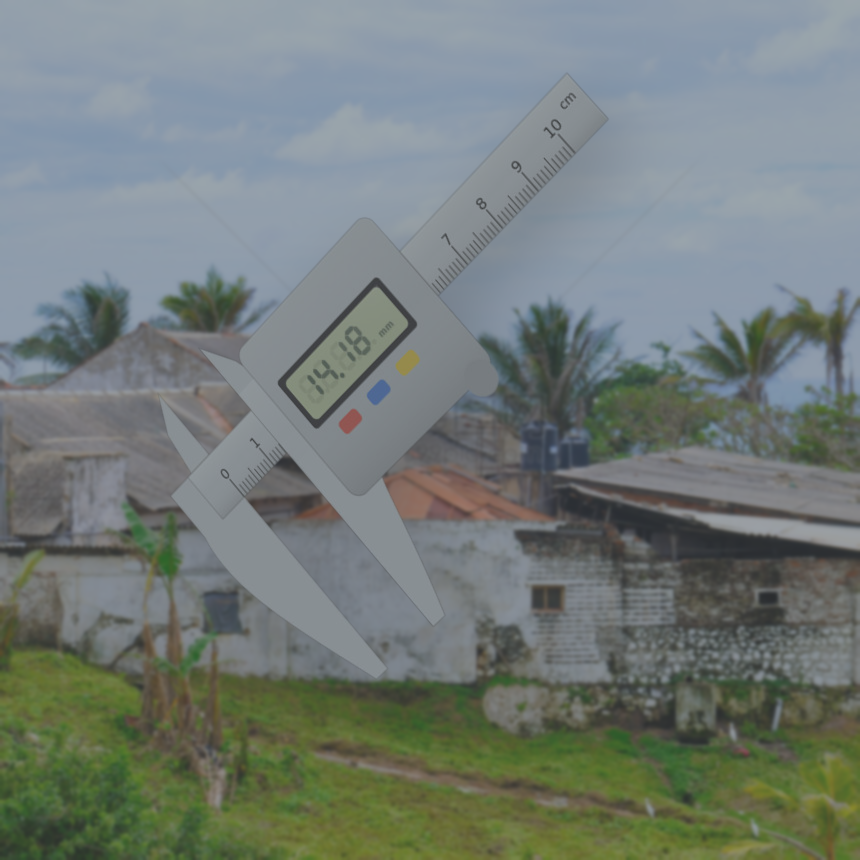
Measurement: 14.18 mm
